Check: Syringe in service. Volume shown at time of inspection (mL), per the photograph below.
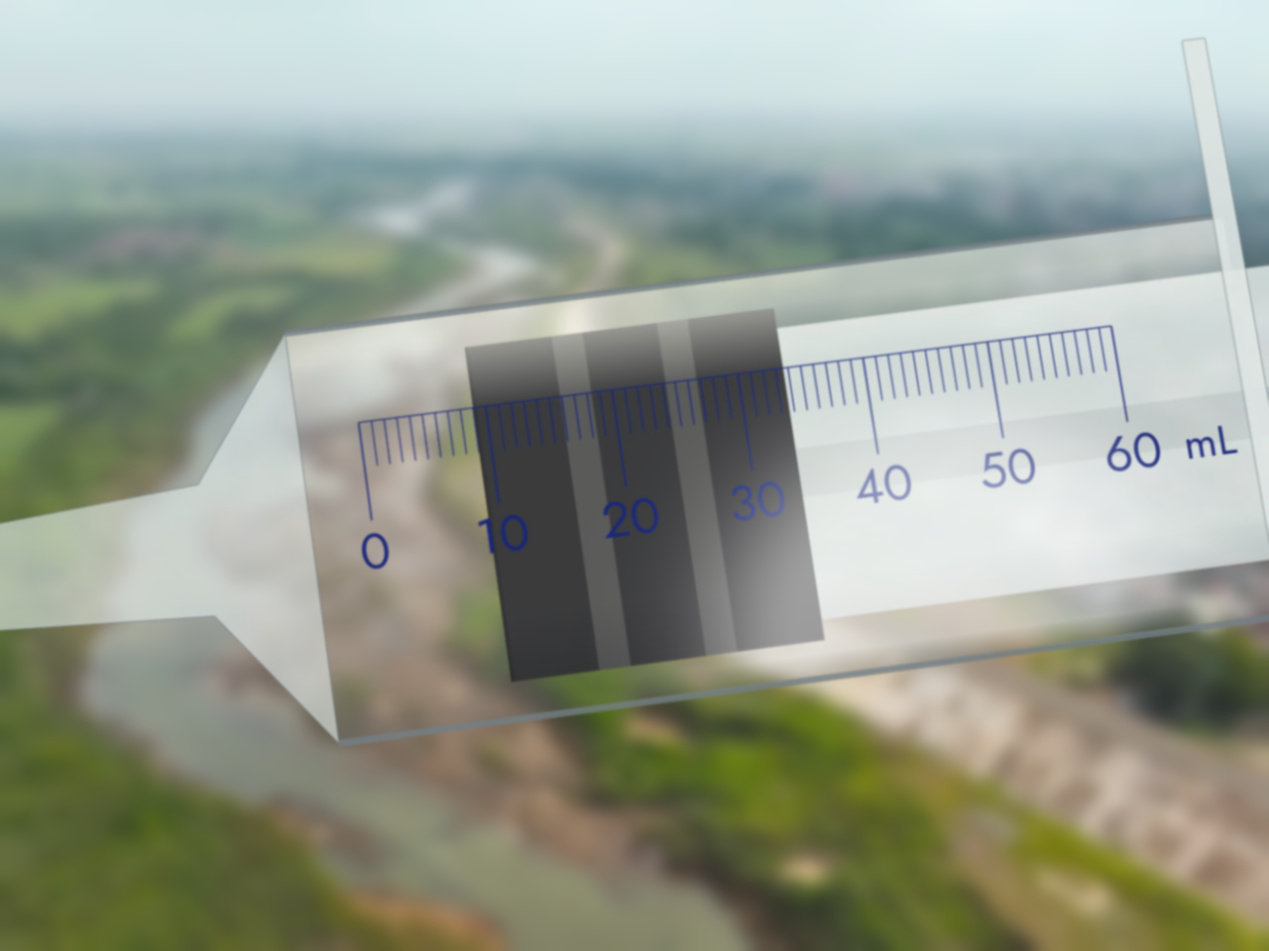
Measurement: 9 mL
